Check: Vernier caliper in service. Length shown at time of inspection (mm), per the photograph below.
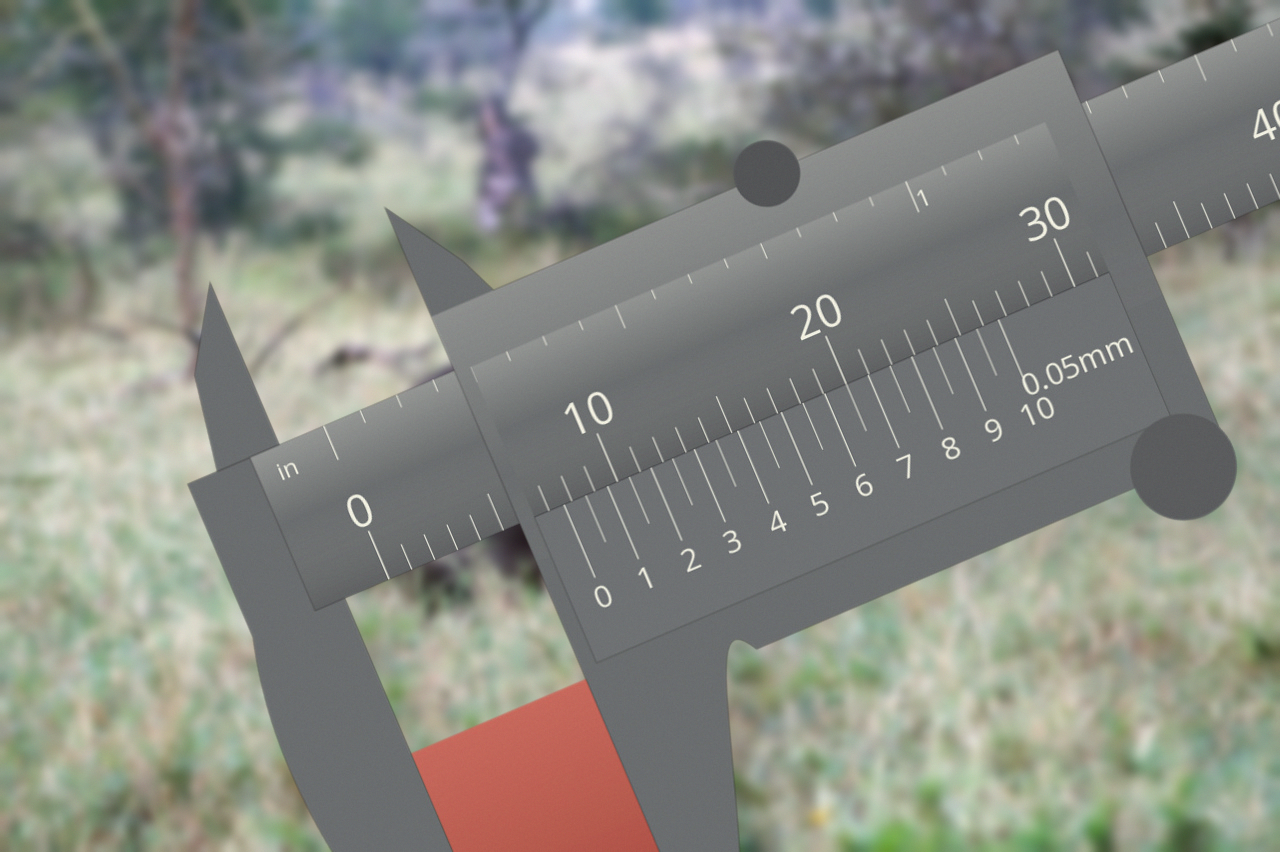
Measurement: 7.65 mm
